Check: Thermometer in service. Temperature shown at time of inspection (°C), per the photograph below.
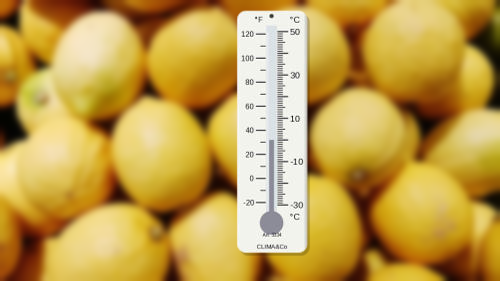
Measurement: 0 °C
